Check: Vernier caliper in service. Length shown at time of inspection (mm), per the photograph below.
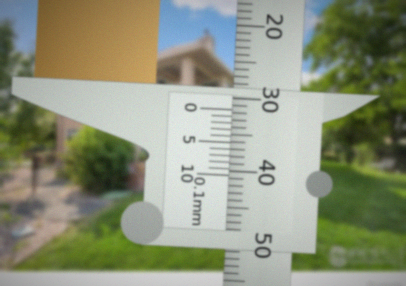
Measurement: 31.6 mm
